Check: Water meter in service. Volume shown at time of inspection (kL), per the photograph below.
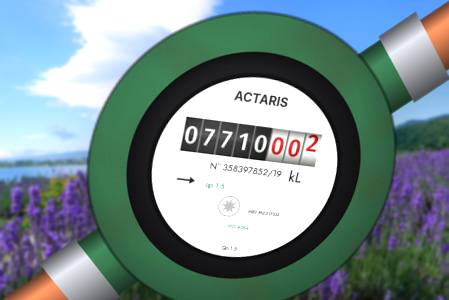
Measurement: 7710.002 kL
